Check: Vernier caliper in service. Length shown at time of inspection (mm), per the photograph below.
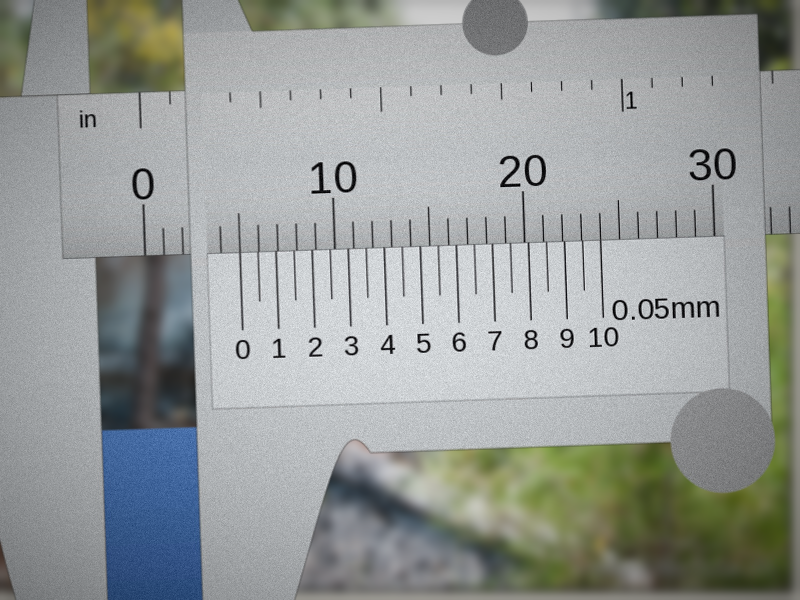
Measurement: 5.0 mm
